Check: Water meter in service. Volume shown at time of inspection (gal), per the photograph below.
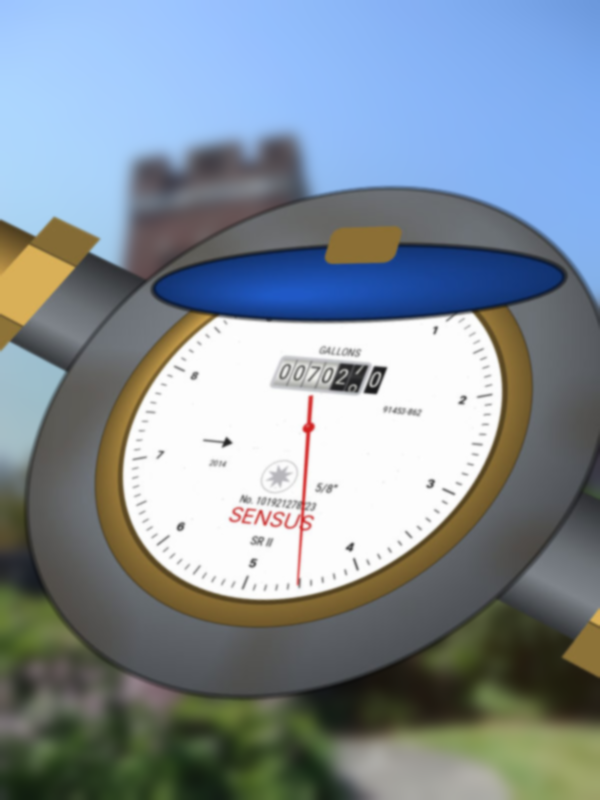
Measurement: 70274.5 gal
